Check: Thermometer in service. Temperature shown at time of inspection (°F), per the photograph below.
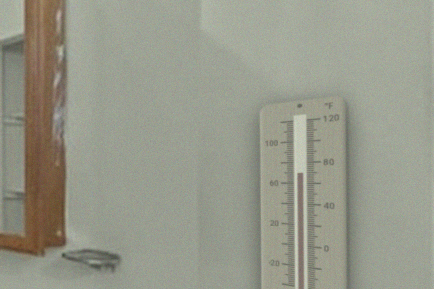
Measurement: 70 °F
